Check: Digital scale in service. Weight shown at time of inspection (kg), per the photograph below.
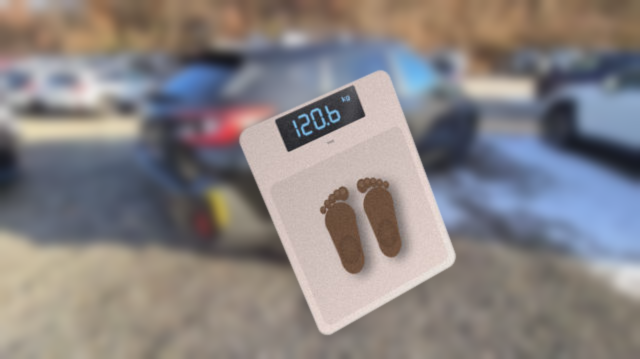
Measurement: 120.6 kg
